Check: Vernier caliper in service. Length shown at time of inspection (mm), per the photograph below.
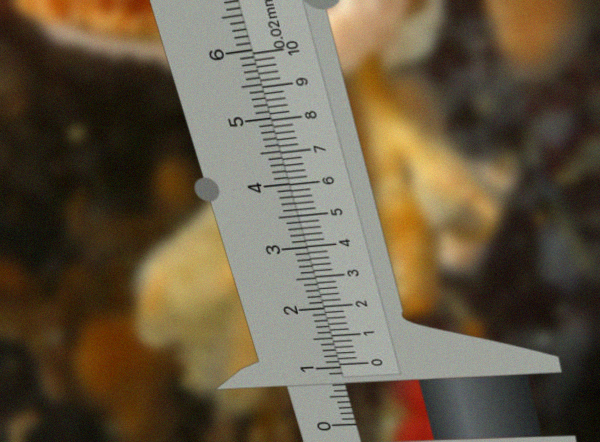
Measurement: 10.5 mm
